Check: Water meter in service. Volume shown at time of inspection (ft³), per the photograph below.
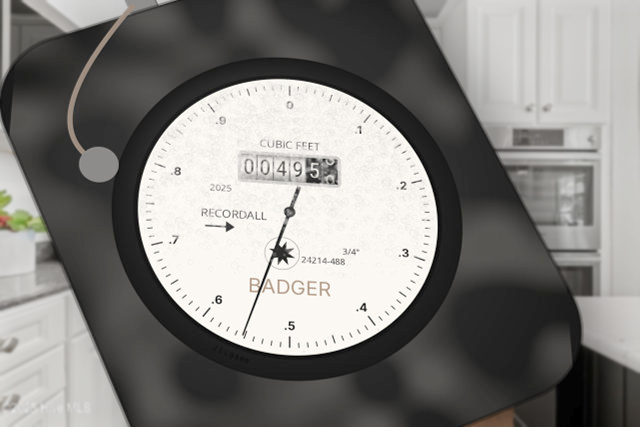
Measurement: 4958.55 ft³
